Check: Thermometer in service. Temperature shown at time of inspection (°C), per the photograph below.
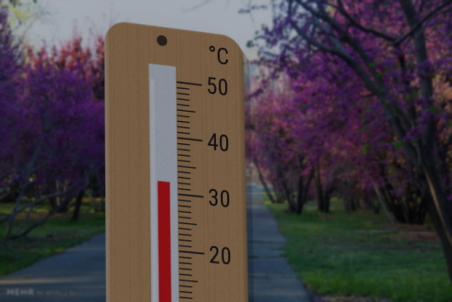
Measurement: 32 °C
